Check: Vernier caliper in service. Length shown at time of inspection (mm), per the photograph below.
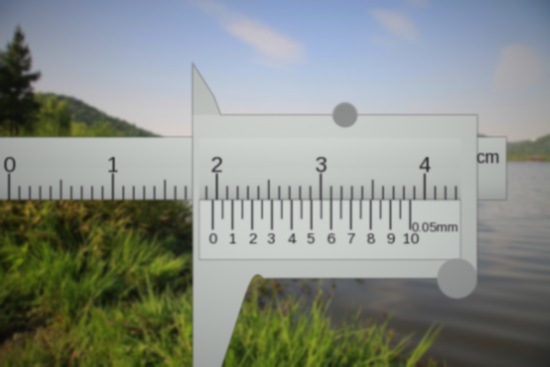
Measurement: 19.6 mm
